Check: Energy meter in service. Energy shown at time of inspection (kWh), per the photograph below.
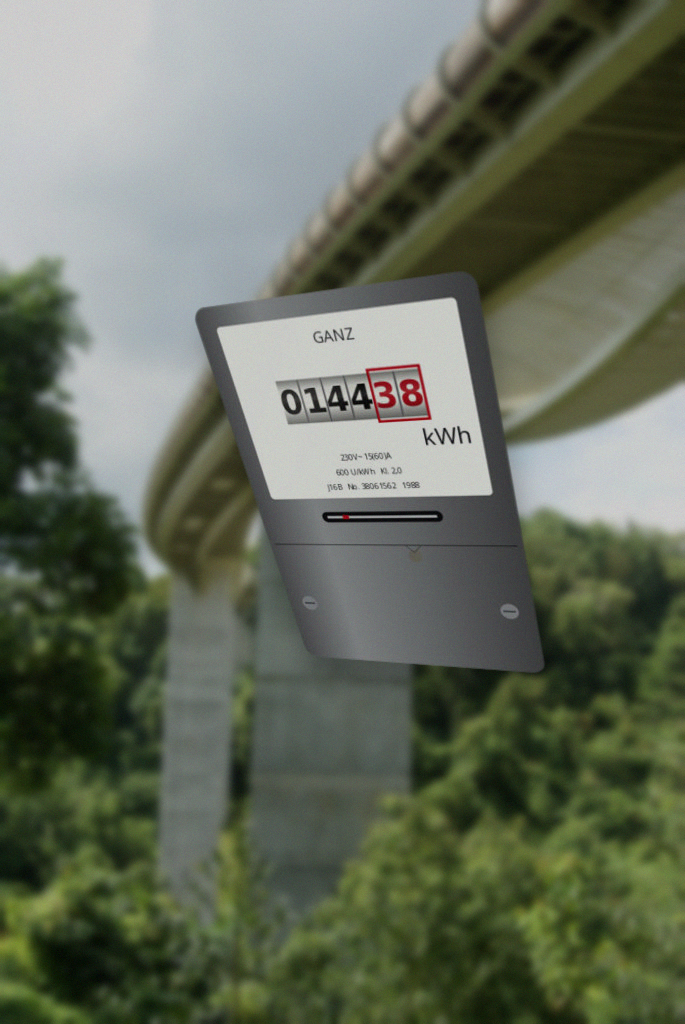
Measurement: 144.38 kWh
